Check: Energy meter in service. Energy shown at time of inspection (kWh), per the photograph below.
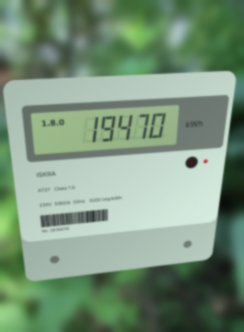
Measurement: 19470 kWh
